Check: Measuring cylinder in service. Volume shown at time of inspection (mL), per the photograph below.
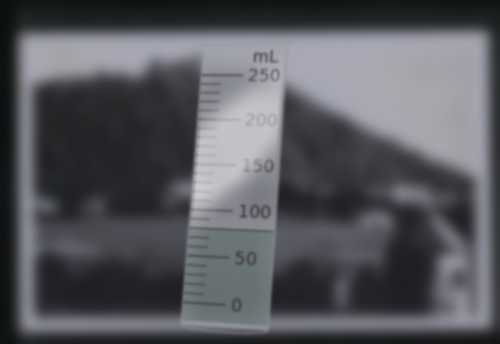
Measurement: 80 mL
